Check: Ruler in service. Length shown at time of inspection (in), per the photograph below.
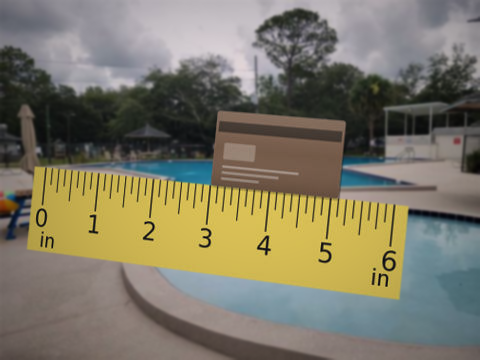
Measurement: 2.125 in
